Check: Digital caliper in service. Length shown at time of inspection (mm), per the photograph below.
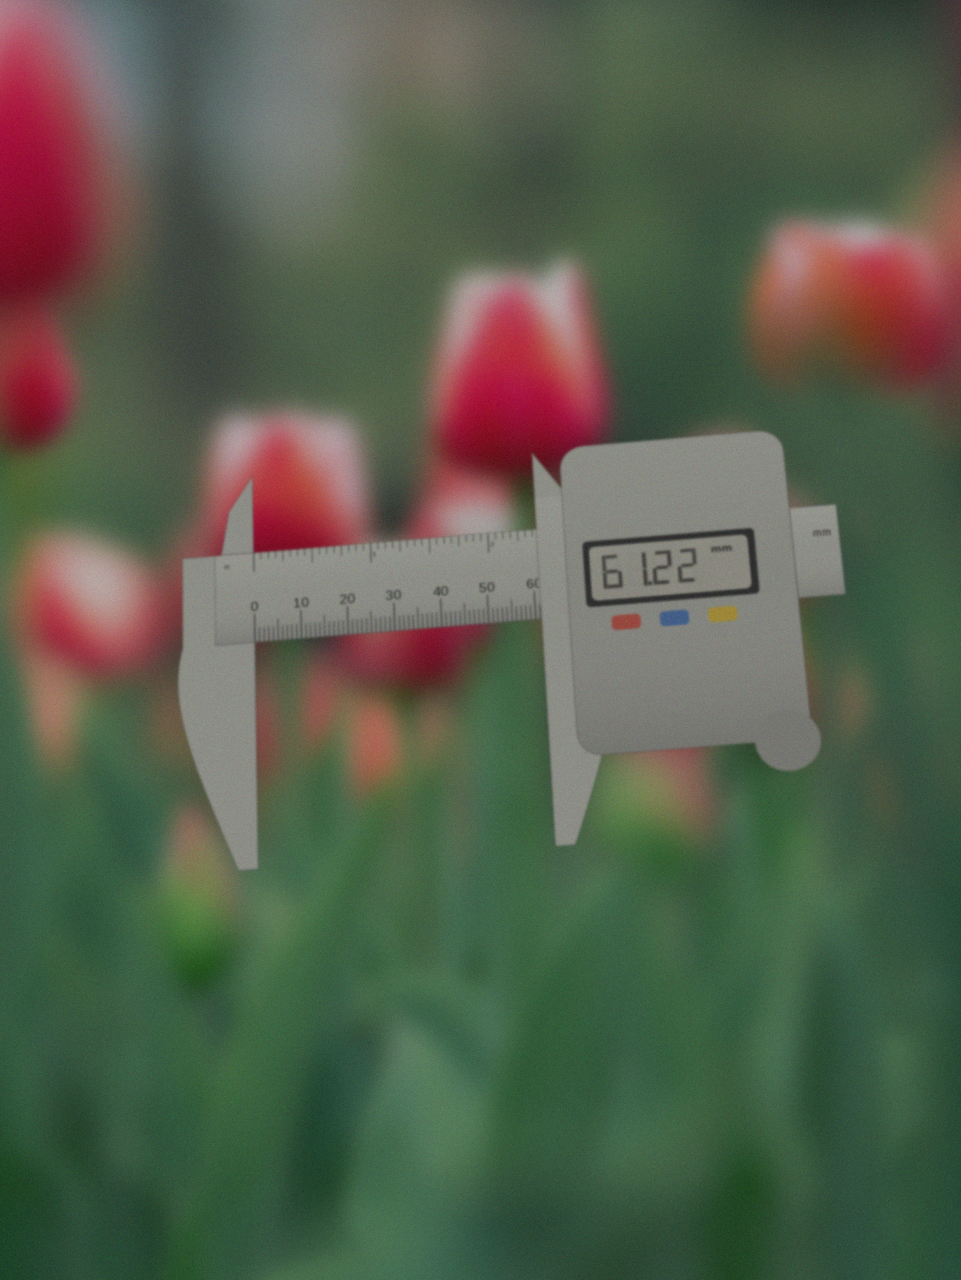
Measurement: 61.22 mm
